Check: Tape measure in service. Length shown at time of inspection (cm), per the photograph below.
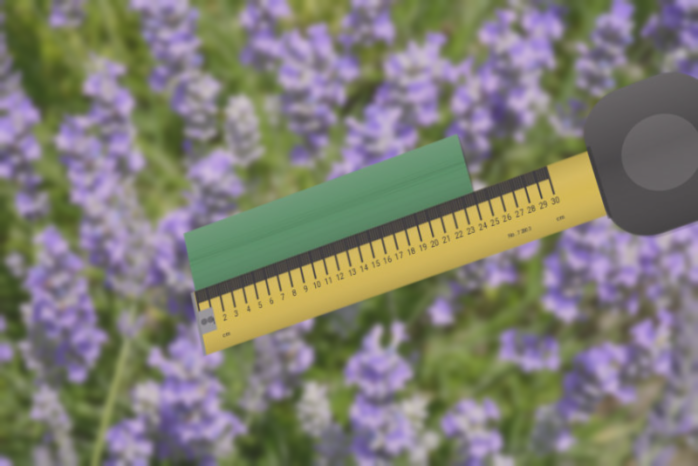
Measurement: 24 cm
